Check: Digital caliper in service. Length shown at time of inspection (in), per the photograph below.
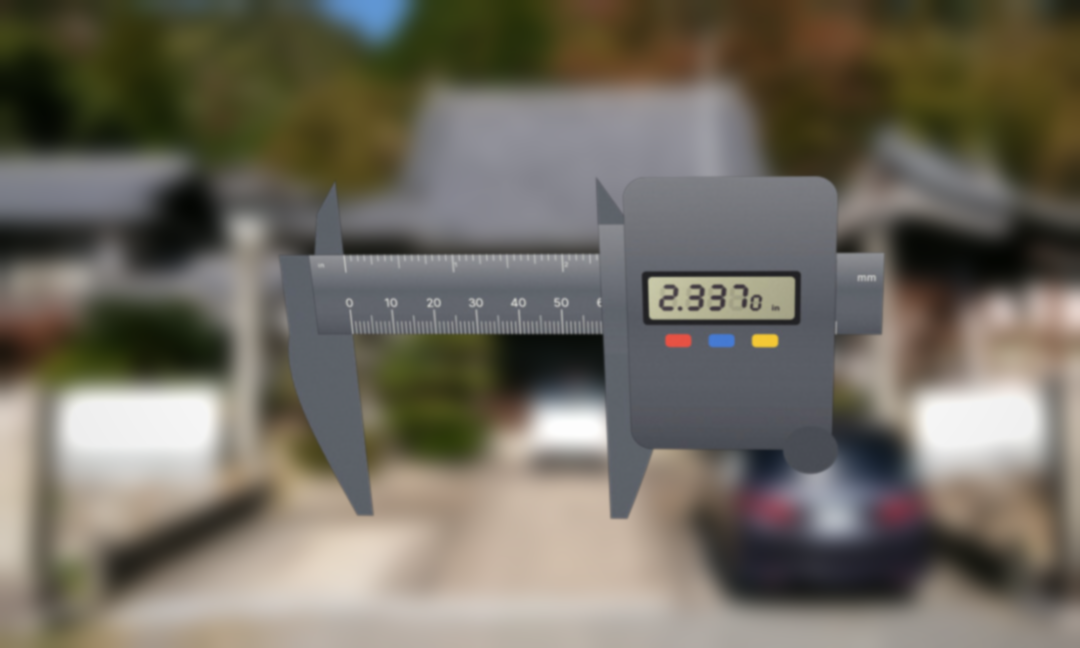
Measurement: 2.3370 in
